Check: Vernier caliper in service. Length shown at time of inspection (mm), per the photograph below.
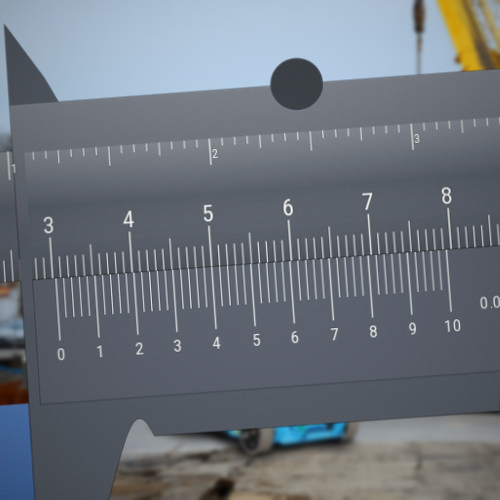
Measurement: 30.4 mm
